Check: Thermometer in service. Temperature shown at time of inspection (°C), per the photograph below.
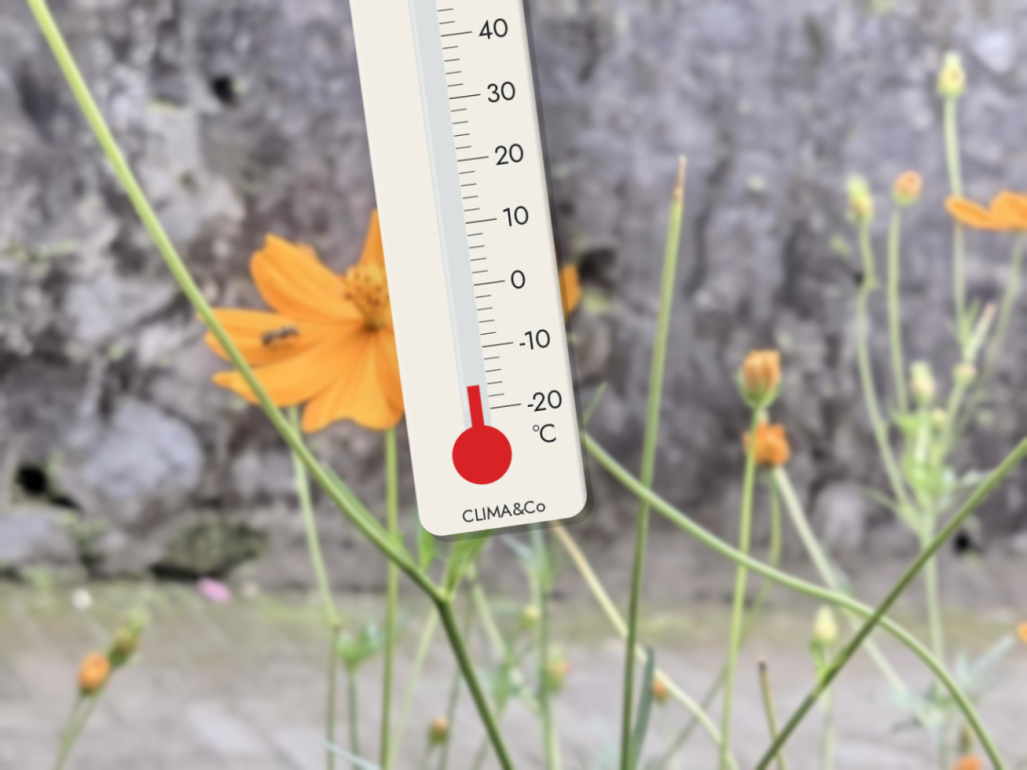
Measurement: -16 °C
